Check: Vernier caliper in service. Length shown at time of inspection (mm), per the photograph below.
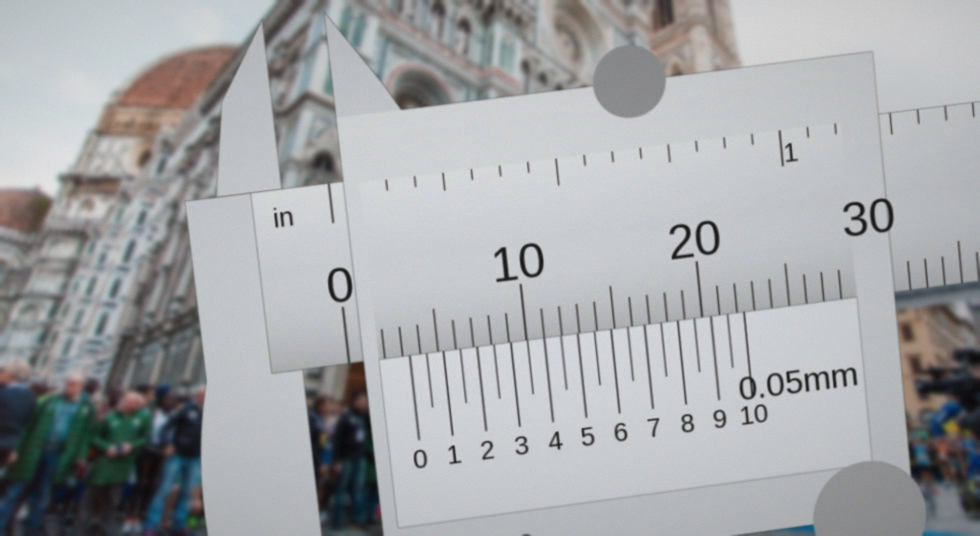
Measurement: 3.4 mm
